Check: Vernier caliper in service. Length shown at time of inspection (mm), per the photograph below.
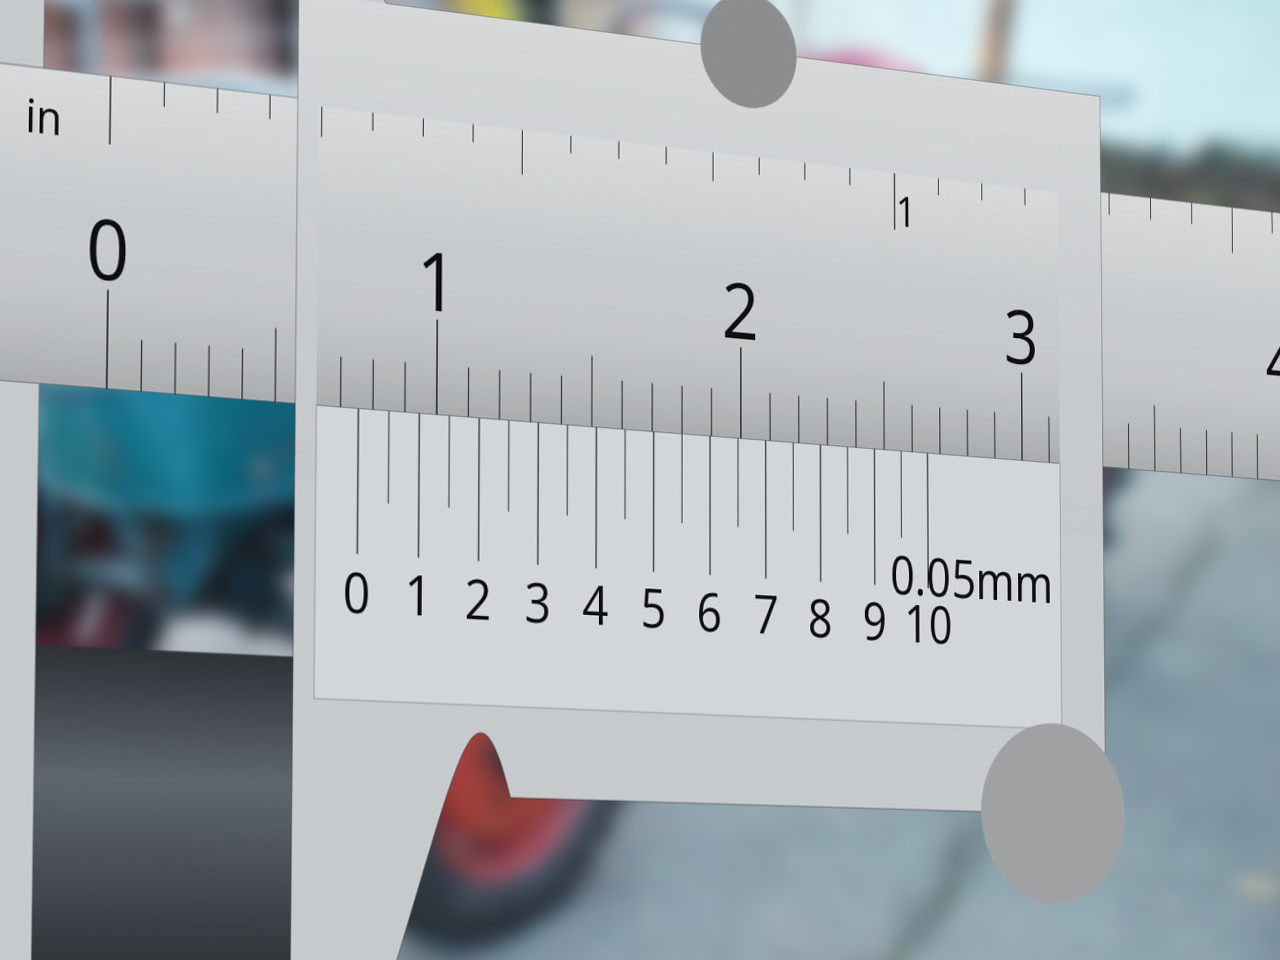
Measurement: 7.55 mm
